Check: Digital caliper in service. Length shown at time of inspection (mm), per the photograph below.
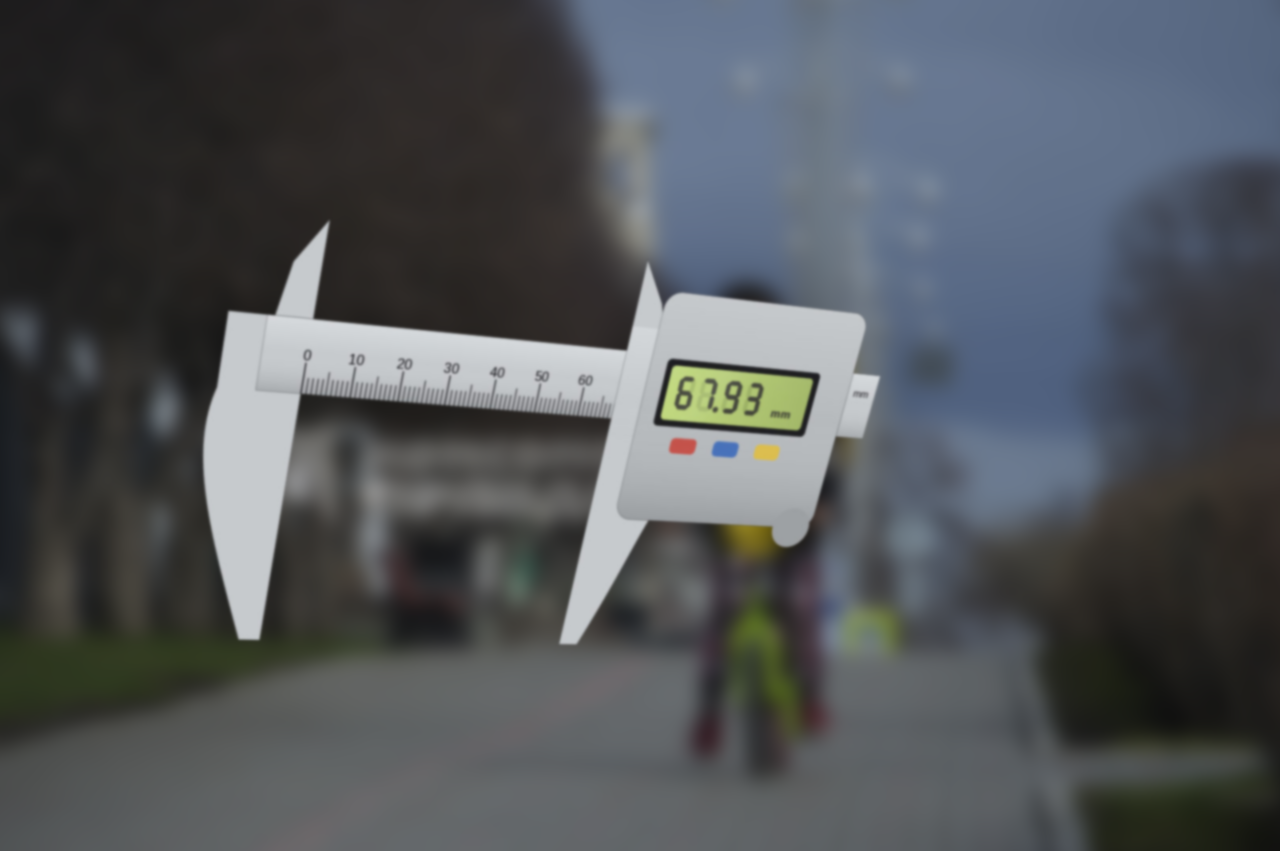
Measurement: 67.93 mm
